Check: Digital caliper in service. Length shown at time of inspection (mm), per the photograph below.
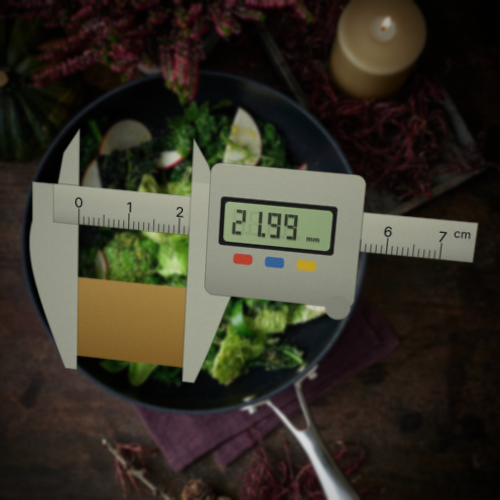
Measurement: 21.99 mm
